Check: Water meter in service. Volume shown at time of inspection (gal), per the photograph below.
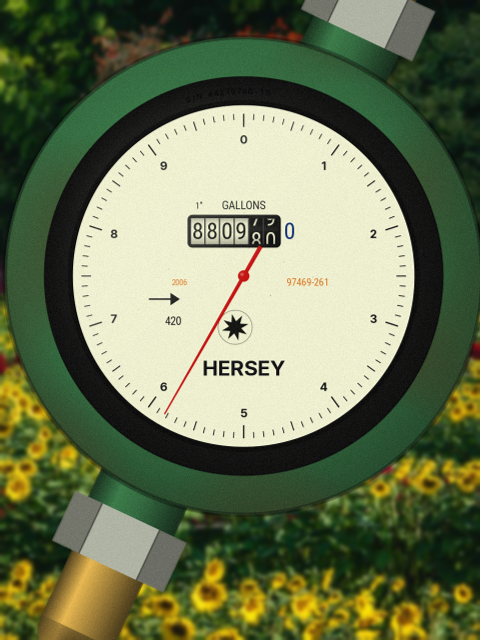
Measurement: 8809795.8 gal
